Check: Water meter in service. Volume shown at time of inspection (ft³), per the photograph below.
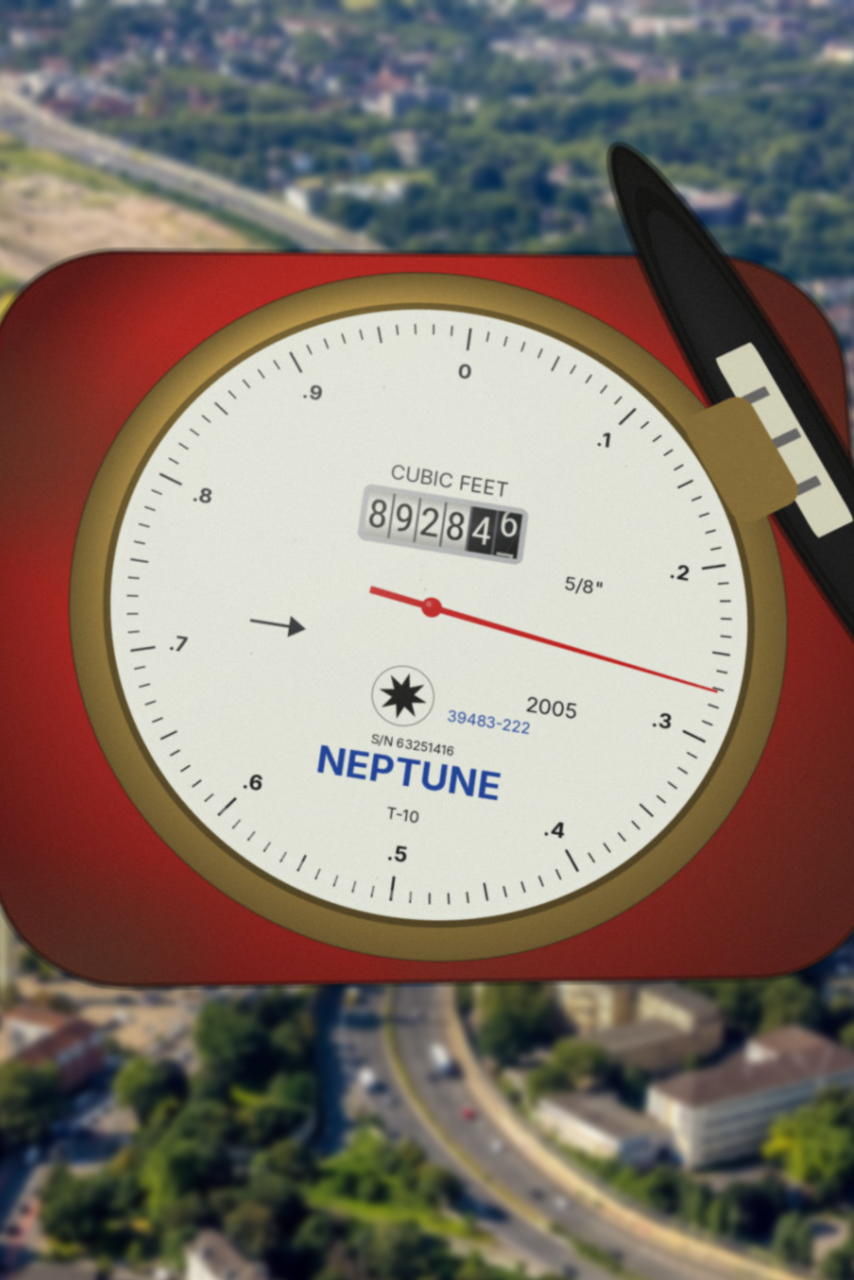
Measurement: 892846.27 ft³
